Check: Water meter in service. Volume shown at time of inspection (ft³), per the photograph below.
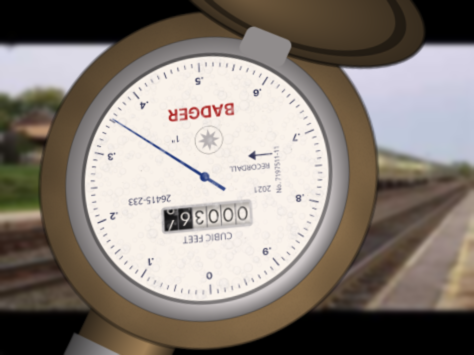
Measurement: 367.35 ft³
